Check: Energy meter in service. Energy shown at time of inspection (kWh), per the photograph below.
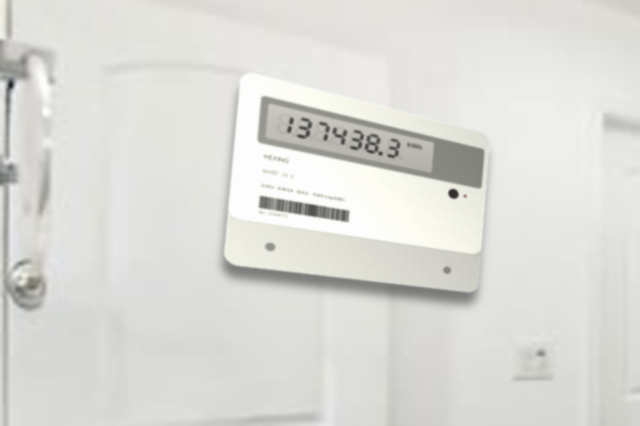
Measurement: 137438.3 kWh
